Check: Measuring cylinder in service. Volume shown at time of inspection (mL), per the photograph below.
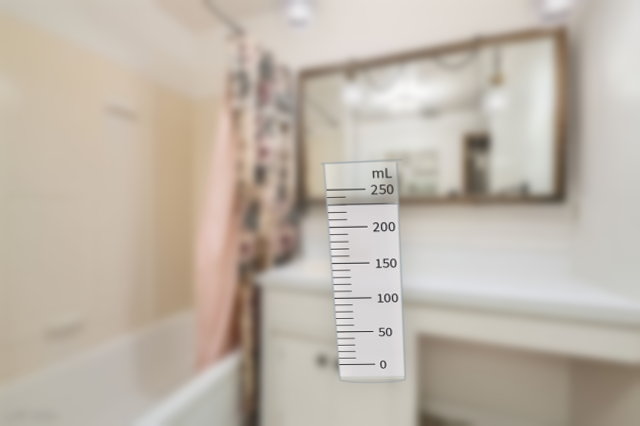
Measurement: 230 mL
